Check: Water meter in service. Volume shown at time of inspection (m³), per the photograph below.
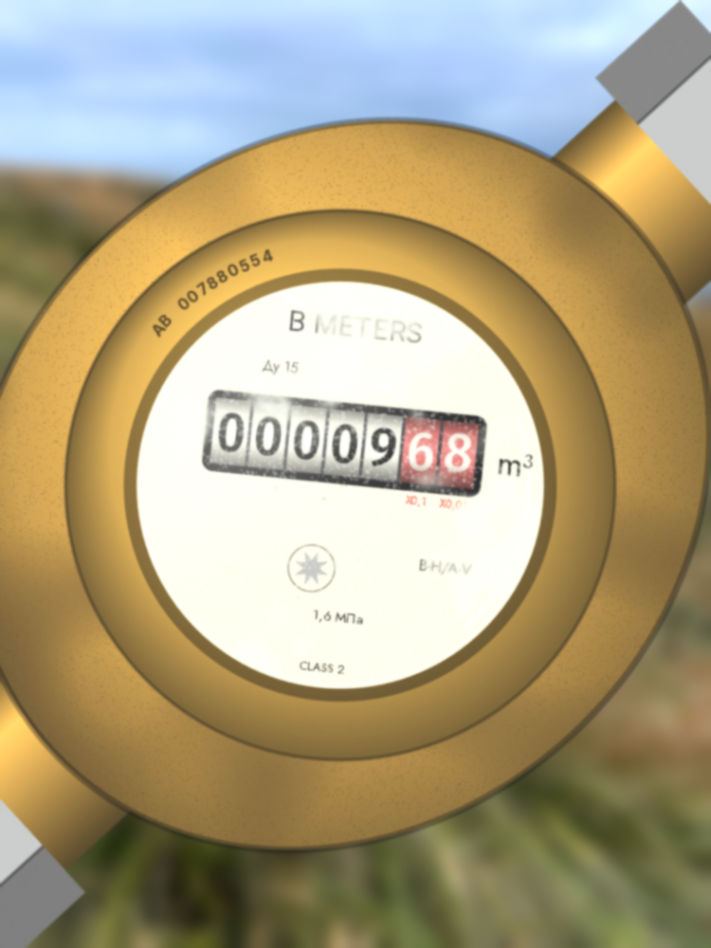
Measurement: 9.68 m³
